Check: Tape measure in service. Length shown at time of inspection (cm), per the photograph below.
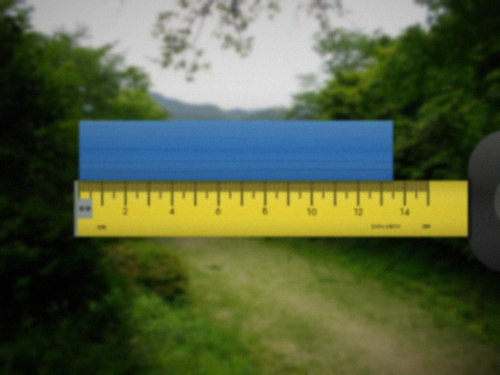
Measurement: 13.5 cm
